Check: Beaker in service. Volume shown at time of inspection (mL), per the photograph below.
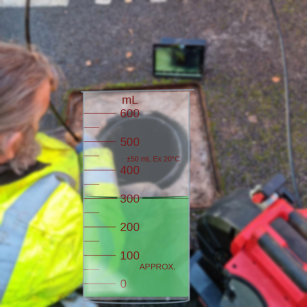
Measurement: 300 mL
